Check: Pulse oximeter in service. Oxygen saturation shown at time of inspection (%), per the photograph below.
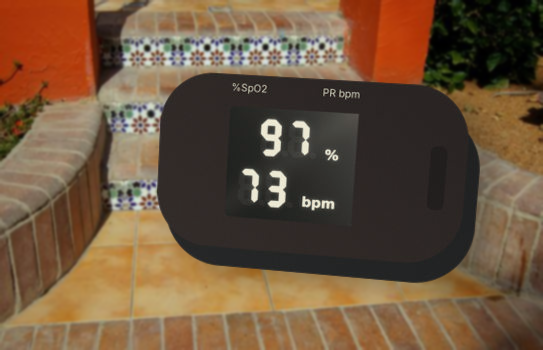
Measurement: 97 %
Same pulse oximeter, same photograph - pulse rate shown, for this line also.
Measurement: 73 bpm
